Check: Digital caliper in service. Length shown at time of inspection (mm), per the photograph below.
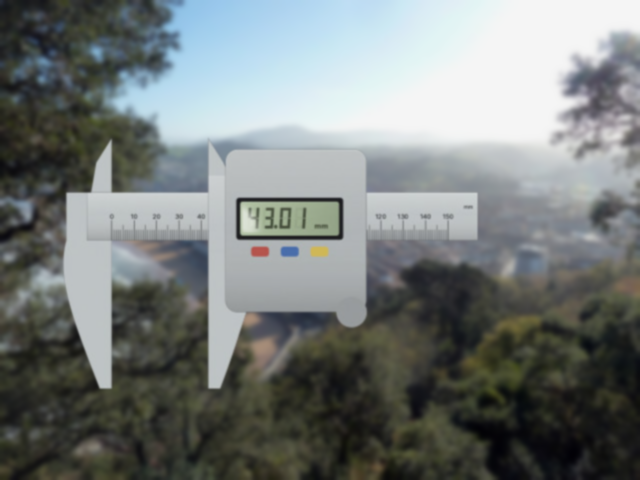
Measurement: 43.01 mm
